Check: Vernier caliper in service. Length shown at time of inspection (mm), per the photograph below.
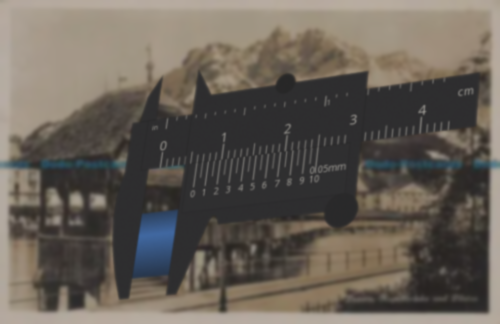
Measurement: 6.0 mm
